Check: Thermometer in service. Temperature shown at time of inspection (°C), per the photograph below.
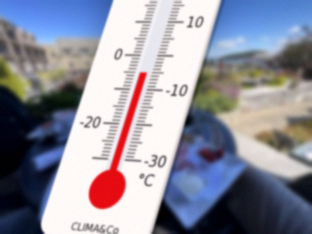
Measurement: -5 °C
